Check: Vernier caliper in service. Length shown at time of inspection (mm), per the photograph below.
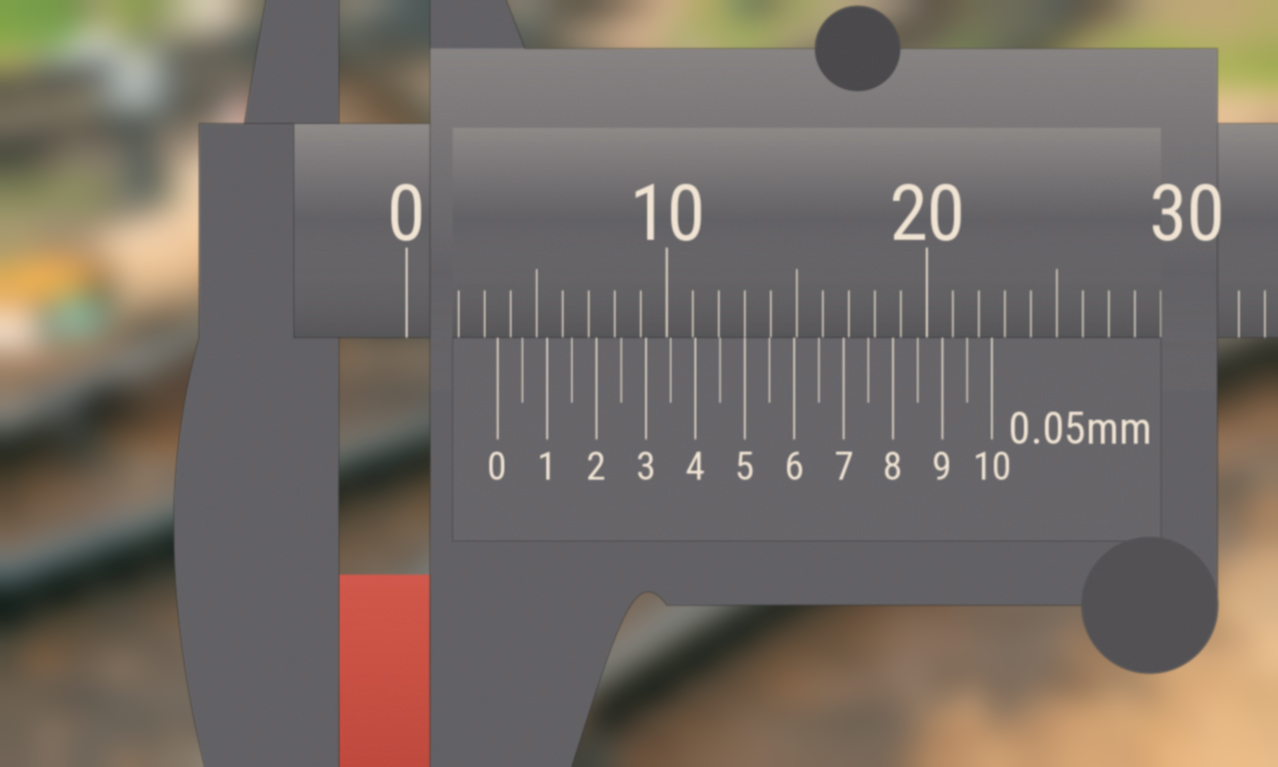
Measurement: 3.5 mm
